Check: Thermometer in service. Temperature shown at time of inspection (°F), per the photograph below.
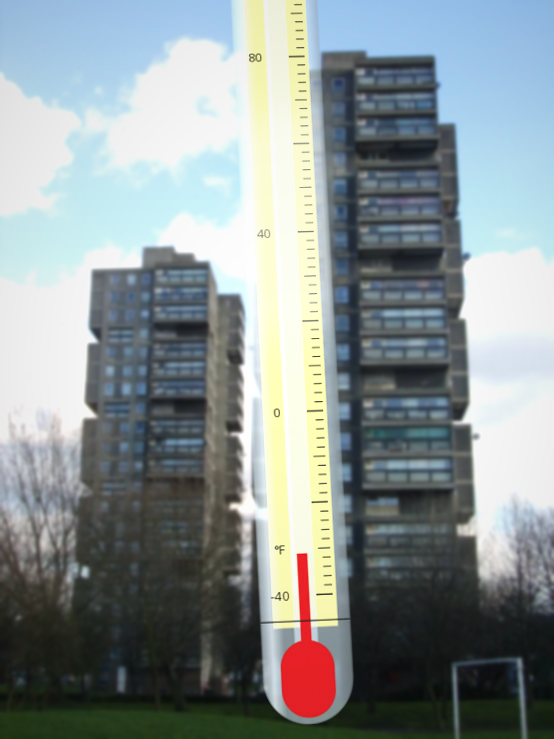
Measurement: -31 °F
